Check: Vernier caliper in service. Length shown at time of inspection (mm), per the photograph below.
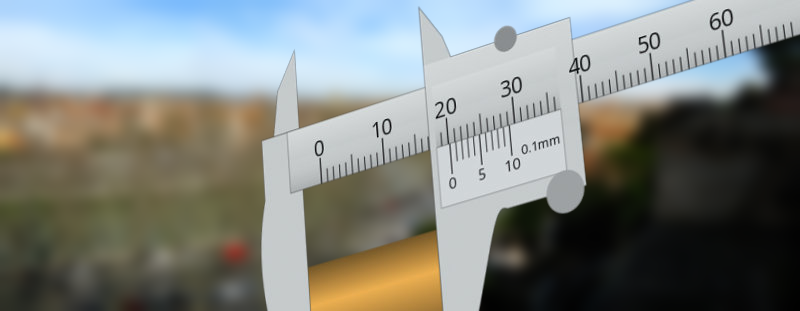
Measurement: 20.2 mm
